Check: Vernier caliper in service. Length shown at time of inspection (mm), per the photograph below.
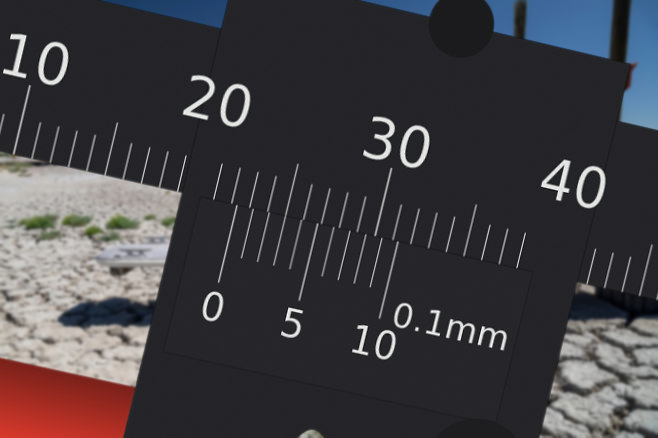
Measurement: 22.3 mm
